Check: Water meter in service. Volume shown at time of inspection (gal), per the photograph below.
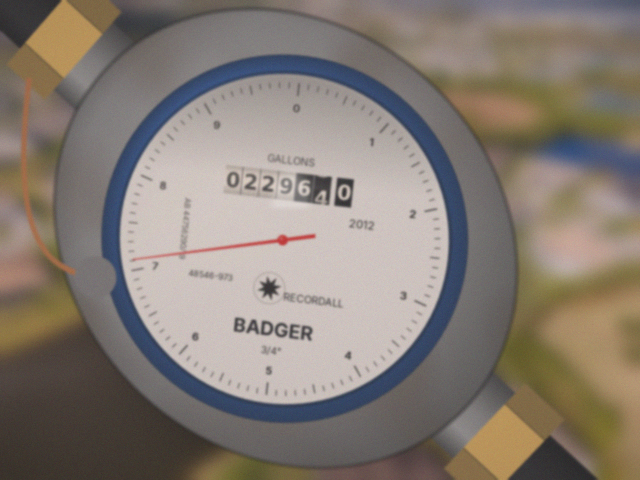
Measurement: 229637.1 gal
